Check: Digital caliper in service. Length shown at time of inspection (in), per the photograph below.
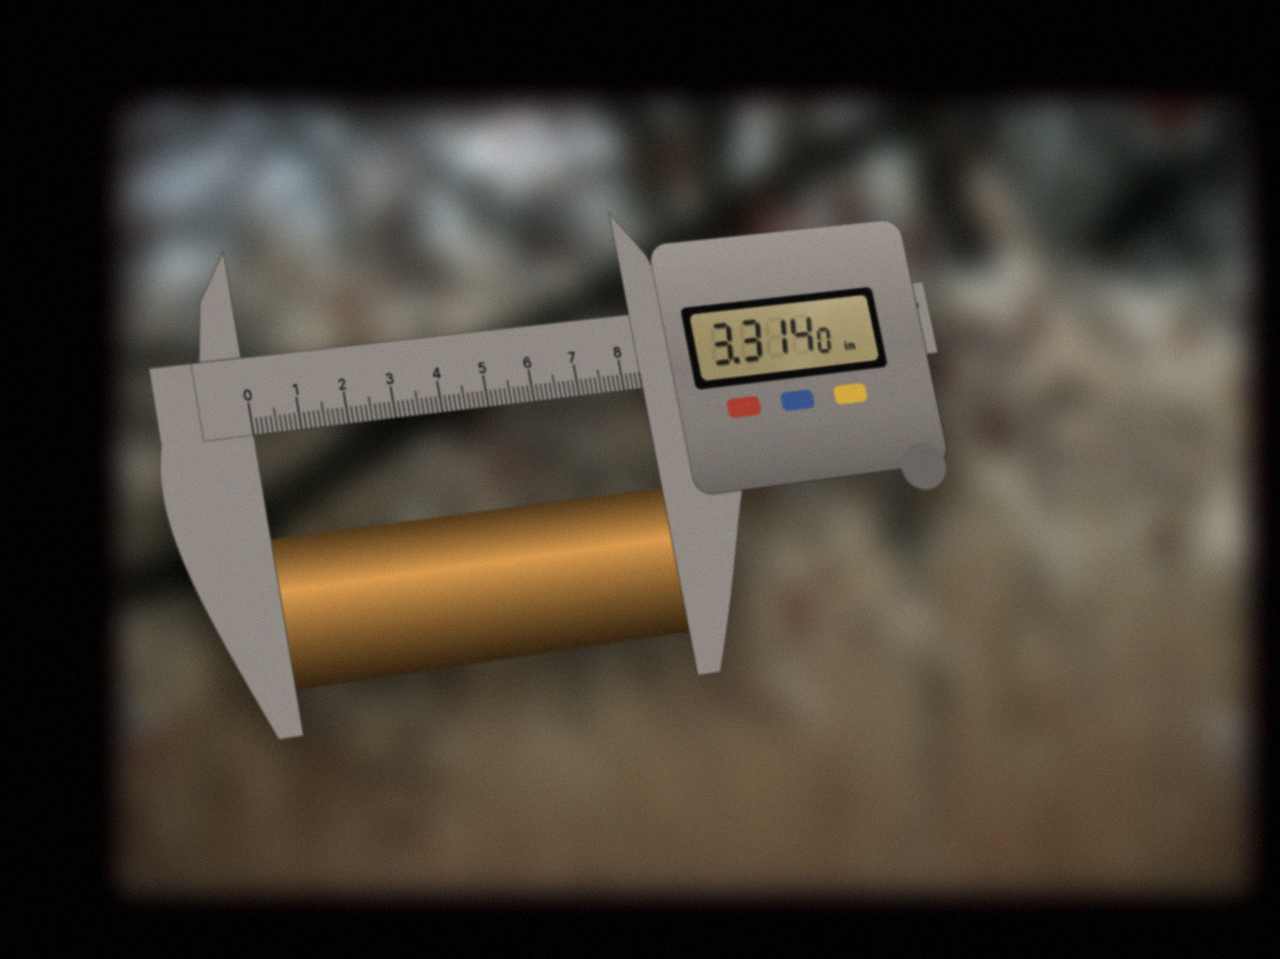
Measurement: 3.3140 in
